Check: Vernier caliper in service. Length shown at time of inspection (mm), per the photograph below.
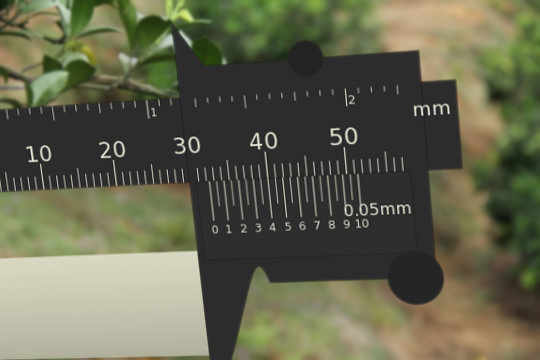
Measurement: 32.4 mm
